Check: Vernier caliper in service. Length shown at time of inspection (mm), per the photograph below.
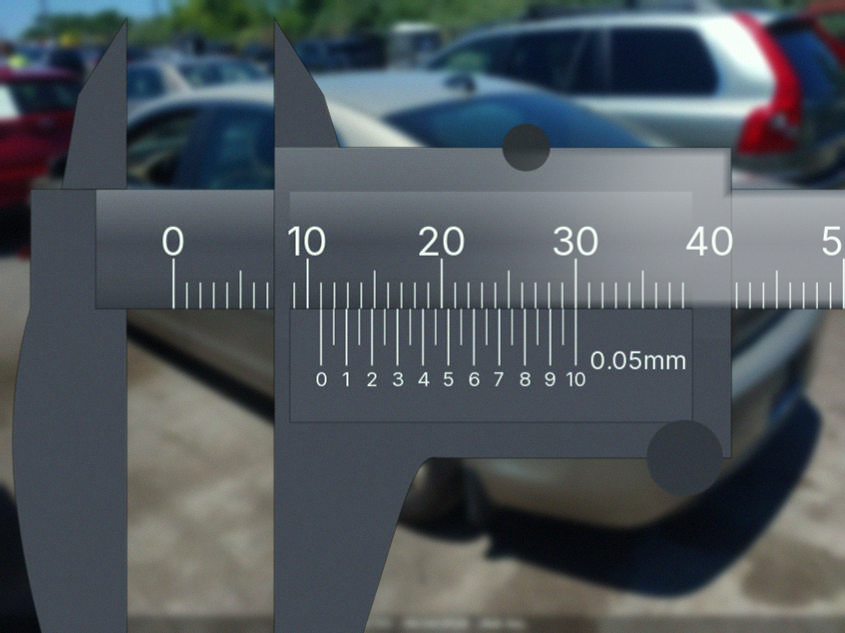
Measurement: 11.0 mm
